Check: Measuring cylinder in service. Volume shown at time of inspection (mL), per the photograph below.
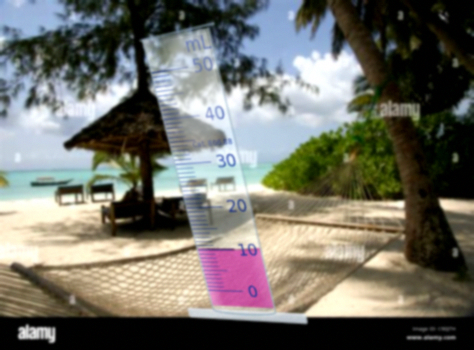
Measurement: 10 mL
